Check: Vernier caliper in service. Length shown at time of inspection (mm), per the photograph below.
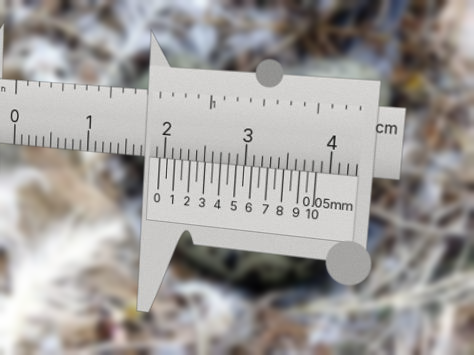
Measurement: 19.4 mm
